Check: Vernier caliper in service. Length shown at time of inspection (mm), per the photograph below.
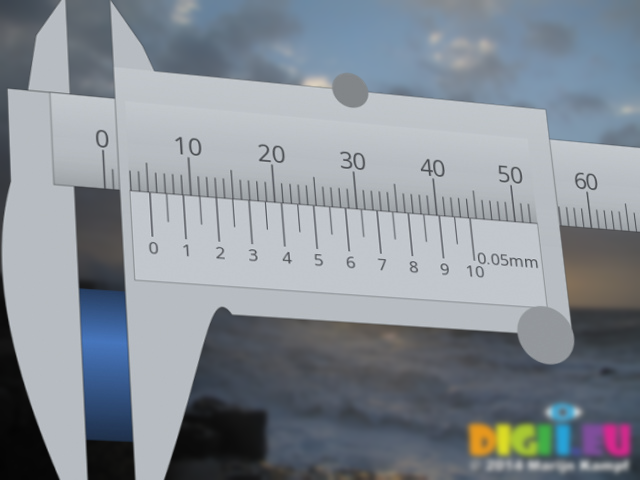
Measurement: 5.2 mm
